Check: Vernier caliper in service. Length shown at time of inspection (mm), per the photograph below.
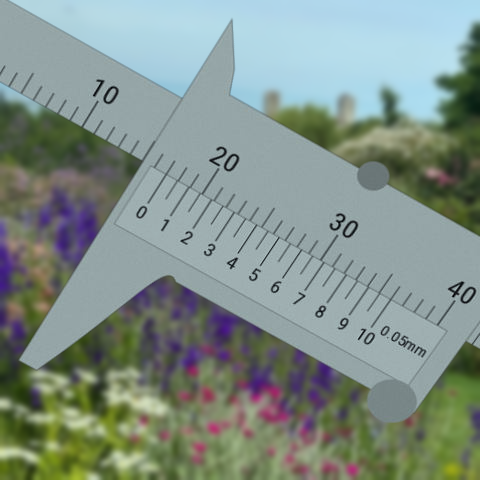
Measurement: 17.0 mm
